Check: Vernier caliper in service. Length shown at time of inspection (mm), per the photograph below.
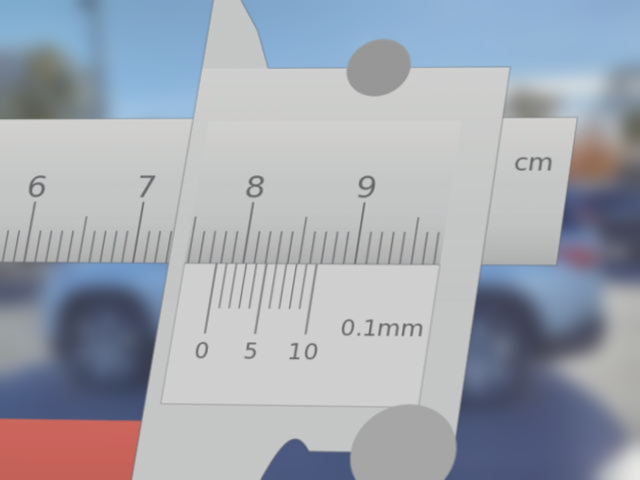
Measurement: 77.6 mm
